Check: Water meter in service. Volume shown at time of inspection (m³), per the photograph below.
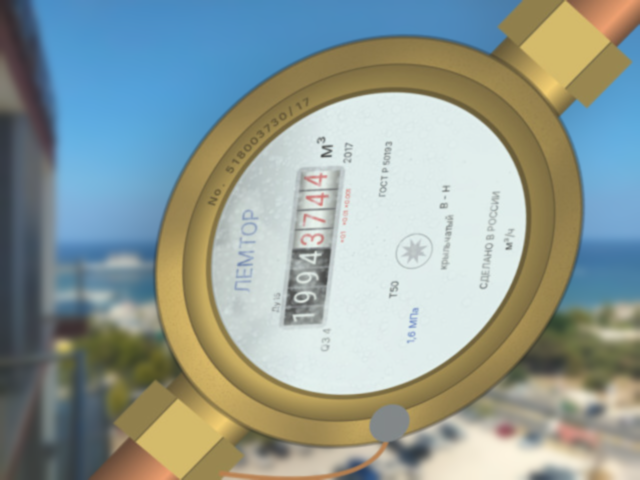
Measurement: 1994.3744 m³
